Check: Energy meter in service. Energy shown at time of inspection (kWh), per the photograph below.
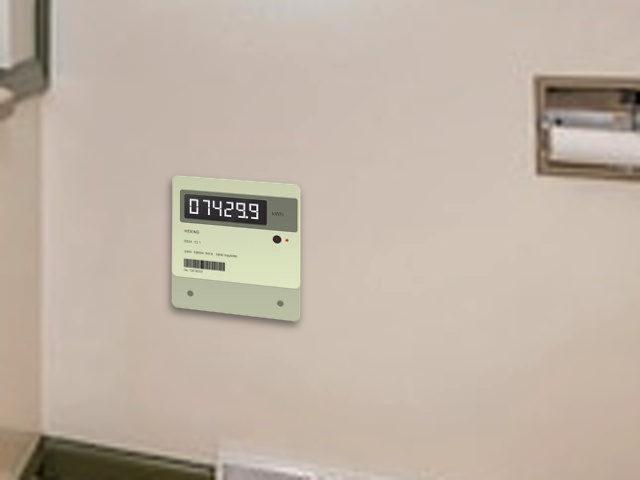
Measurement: 7429.9 kWh
